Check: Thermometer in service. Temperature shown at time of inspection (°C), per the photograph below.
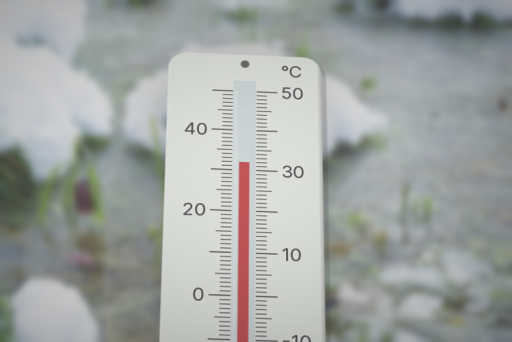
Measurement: 32 °C
